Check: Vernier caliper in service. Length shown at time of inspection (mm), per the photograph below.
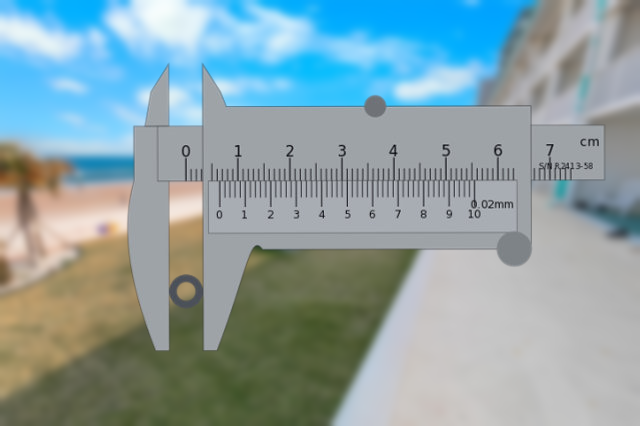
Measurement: 6.5 mm
